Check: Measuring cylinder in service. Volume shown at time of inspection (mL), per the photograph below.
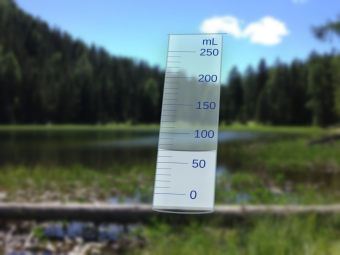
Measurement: 70 mL
